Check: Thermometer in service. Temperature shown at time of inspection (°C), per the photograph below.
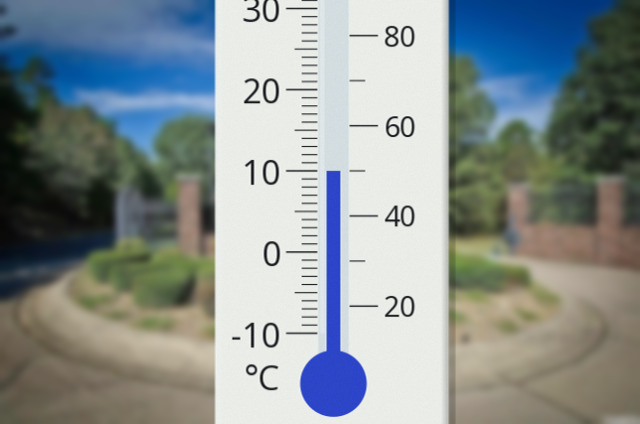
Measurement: 10 °C
